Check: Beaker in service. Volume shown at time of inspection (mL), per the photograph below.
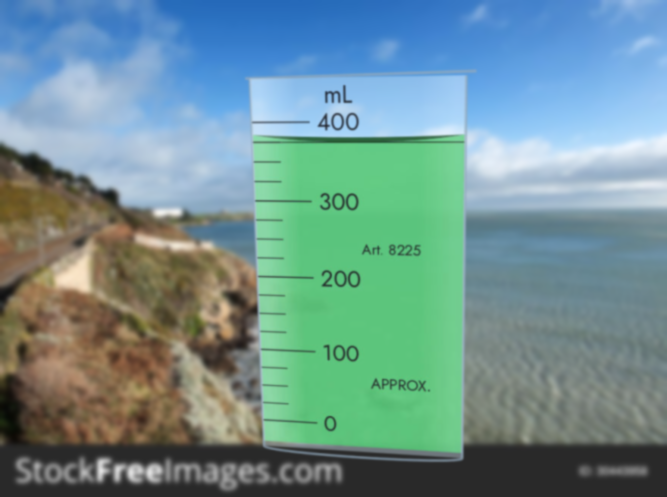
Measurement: 375 mL
